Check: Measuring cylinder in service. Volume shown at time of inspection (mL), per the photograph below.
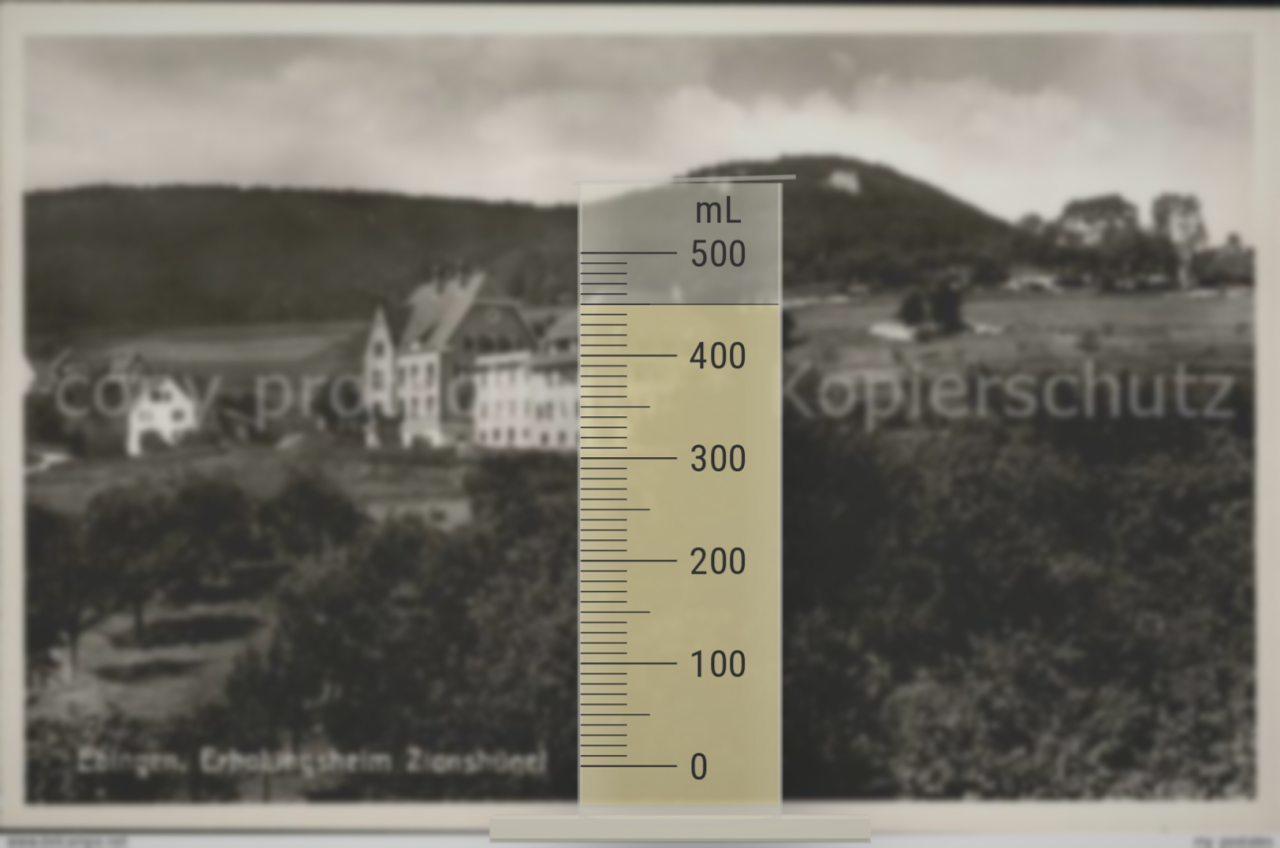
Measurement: 450 mL
